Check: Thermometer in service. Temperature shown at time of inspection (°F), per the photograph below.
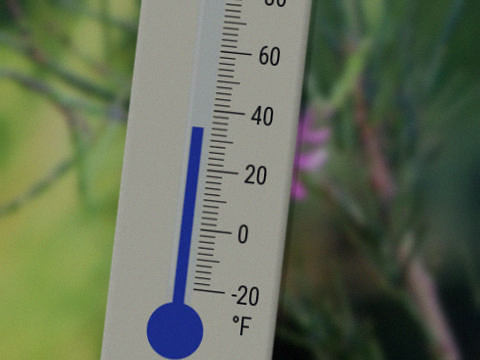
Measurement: 34 °F
